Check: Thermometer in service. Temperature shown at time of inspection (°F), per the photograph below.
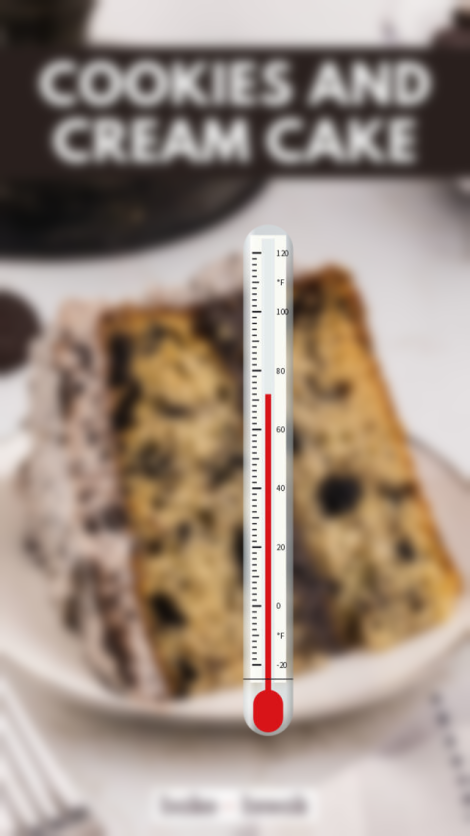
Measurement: 72 °F
